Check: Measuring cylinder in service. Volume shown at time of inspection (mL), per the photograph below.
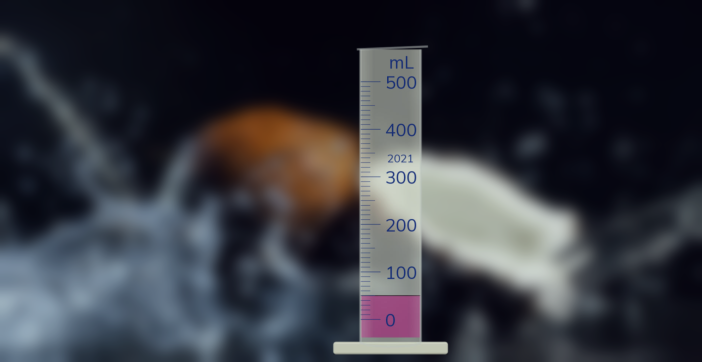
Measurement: 50 mL
